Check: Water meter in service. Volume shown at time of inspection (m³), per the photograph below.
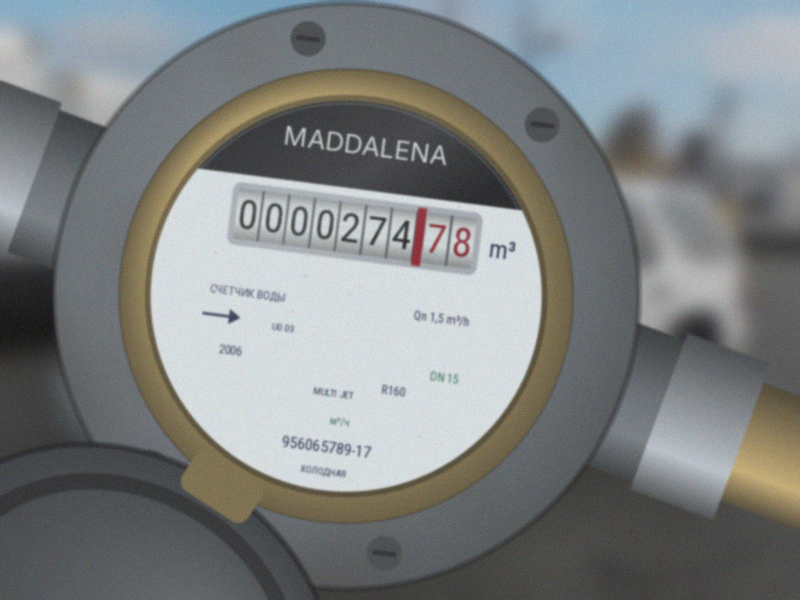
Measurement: 274.78 m³
